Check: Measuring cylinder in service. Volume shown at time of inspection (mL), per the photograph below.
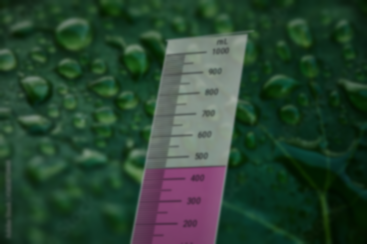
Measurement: 450 mL
